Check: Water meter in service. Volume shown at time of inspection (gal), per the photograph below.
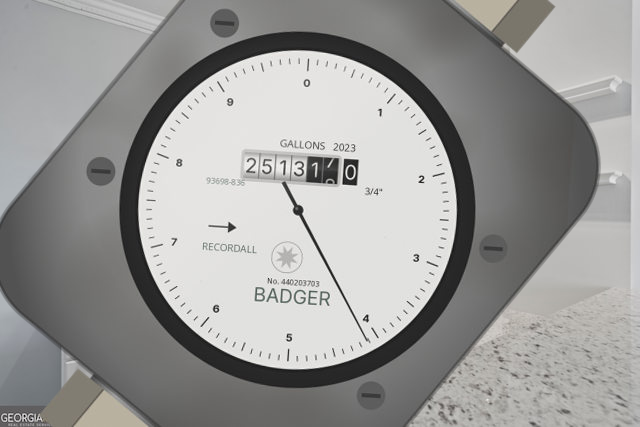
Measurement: 2513174.1 gal
